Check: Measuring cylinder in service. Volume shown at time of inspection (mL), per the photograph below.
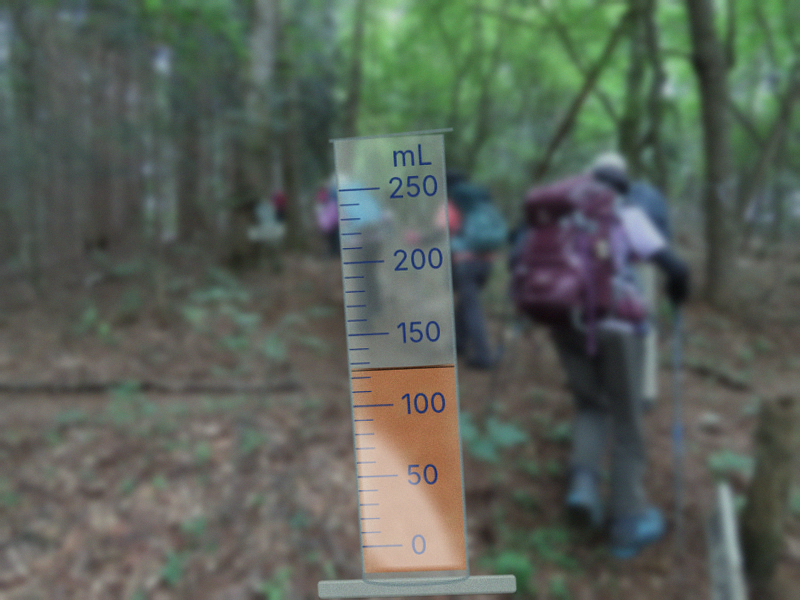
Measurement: 125 mL
